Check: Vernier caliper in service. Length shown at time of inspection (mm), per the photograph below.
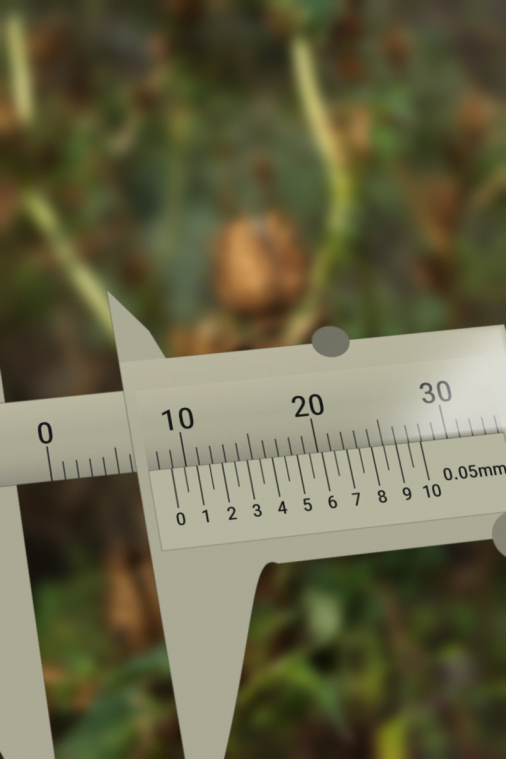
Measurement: 8.9 mm
